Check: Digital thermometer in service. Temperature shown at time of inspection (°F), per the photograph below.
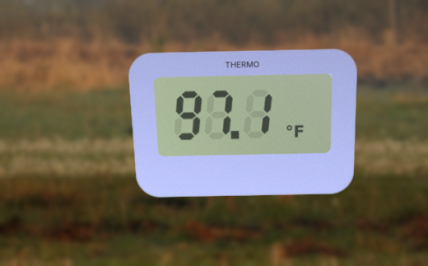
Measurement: 97.1 °F
